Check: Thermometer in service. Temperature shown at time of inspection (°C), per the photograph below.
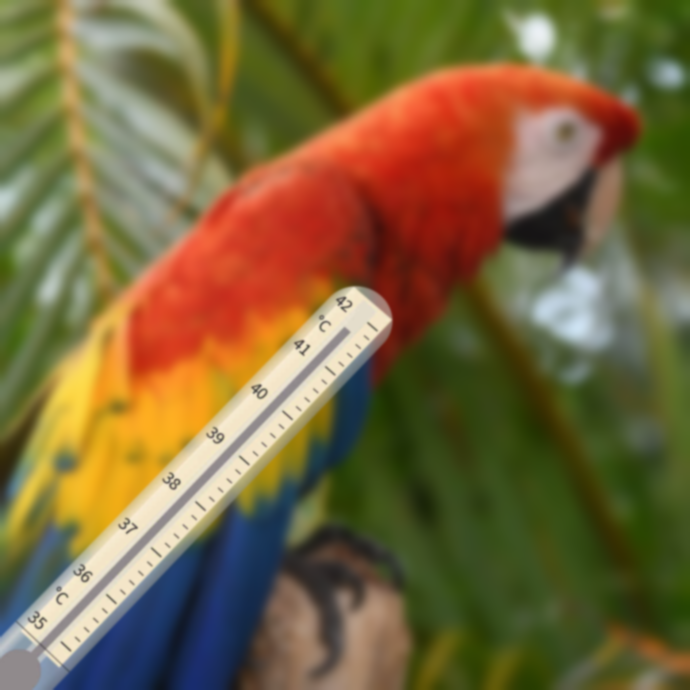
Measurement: 41.7 °C
